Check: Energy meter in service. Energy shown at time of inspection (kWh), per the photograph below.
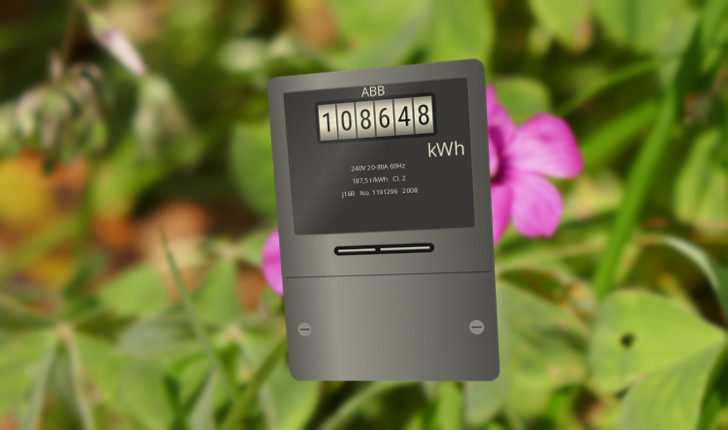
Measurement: 108648 kWh
